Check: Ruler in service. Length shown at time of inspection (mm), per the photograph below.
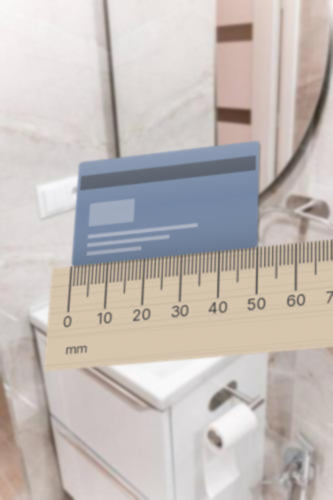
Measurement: 50 mm
